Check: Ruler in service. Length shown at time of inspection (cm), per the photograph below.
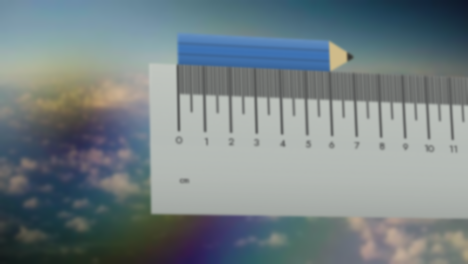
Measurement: 7 cm
